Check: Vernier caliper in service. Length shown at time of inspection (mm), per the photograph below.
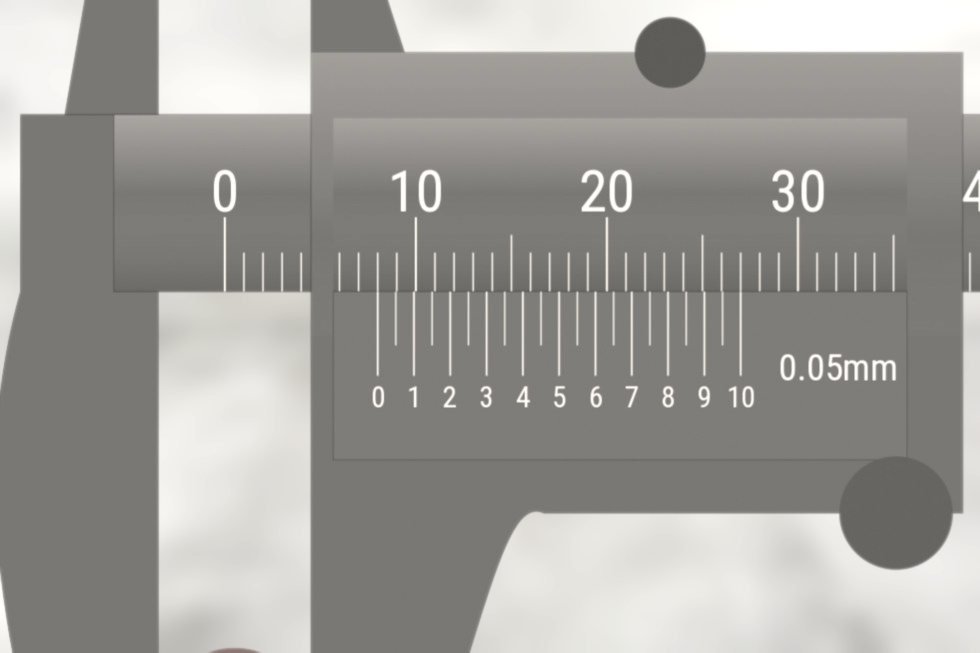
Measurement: 8.0 mm
